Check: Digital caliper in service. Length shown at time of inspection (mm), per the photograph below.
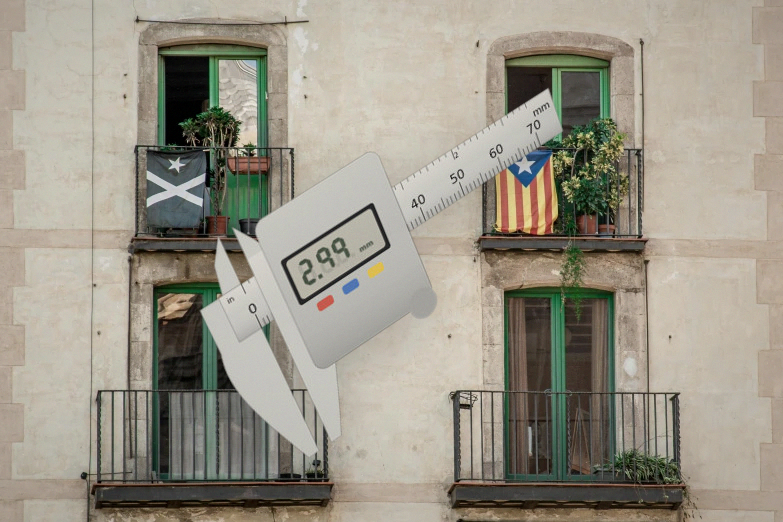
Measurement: 2.99 mm
